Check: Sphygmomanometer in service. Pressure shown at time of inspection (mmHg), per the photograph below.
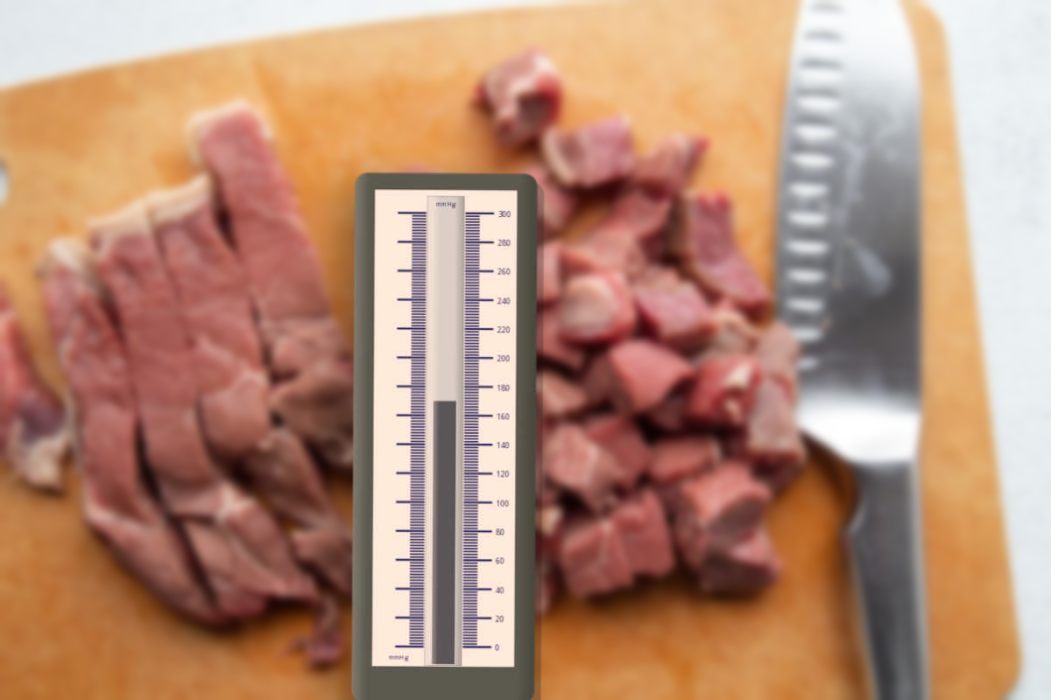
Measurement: 170 mmHg
